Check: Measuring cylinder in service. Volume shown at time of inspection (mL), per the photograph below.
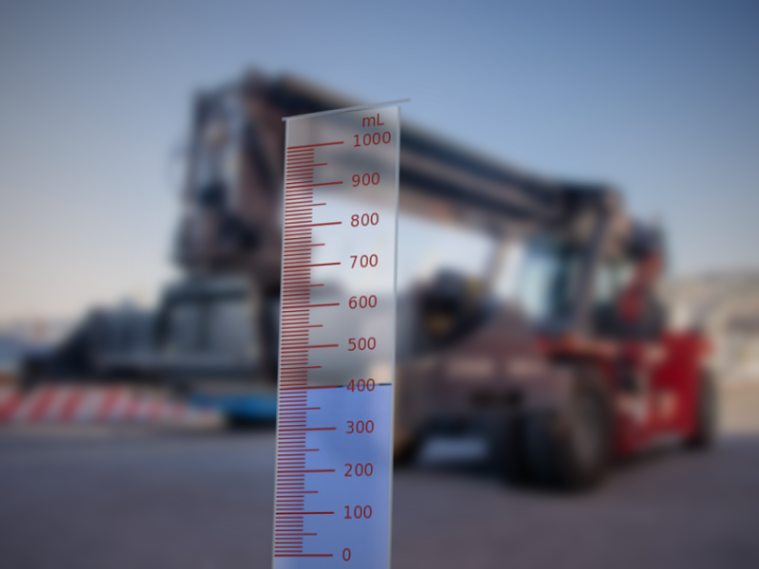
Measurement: 400 mL
